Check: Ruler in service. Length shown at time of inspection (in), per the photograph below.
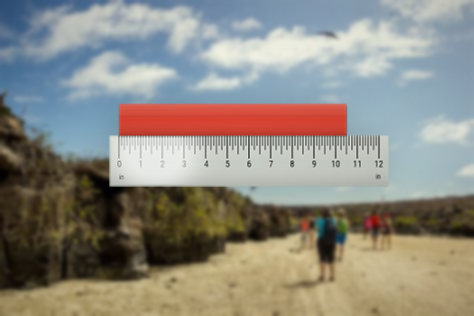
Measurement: 10.5 in
